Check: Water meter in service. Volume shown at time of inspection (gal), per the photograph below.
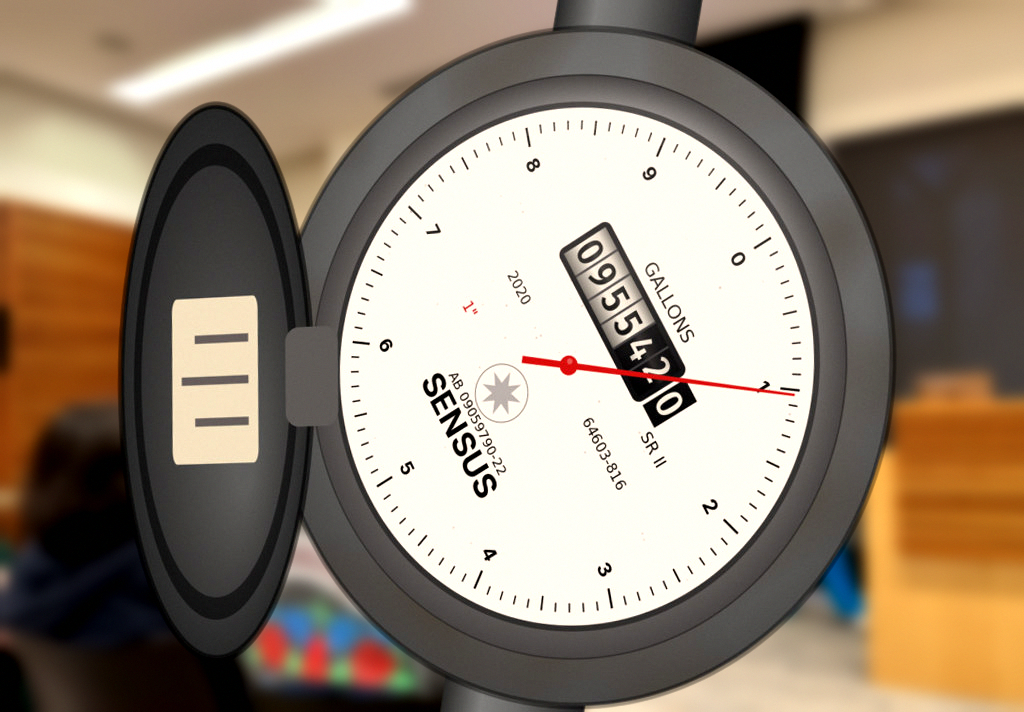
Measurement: 955421.0 gal
